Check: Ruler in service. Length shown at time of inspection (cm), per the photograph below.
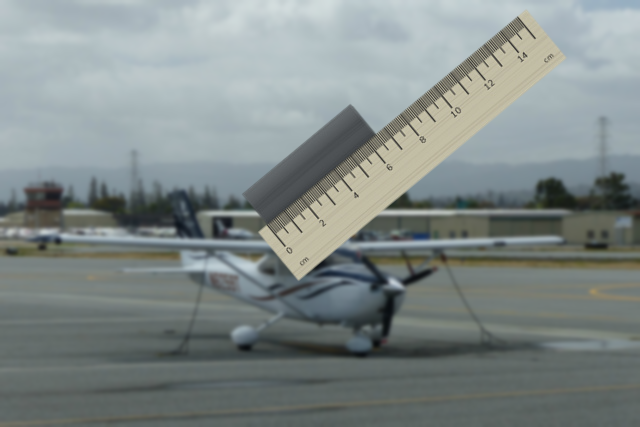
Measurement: 6.5 cm
